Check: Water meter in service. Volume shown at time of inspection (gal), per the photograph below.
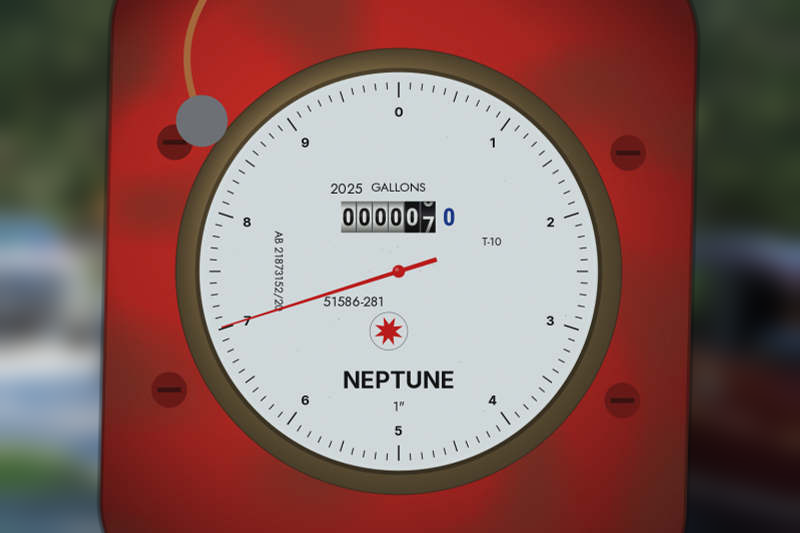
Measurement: 67.0 gal
